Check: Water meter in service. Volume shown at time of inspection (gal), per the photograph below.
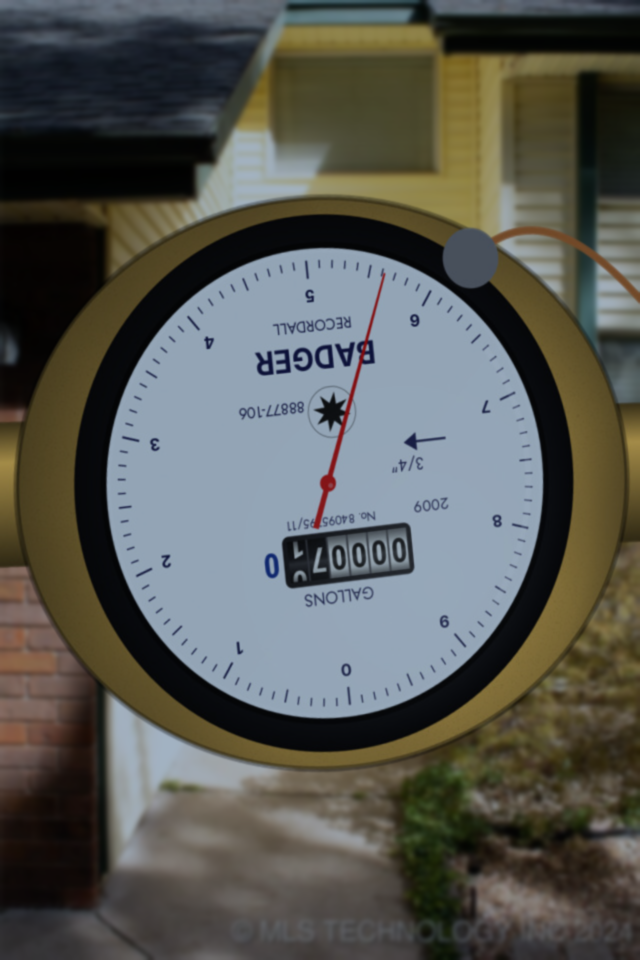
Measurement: 705.6 gal
